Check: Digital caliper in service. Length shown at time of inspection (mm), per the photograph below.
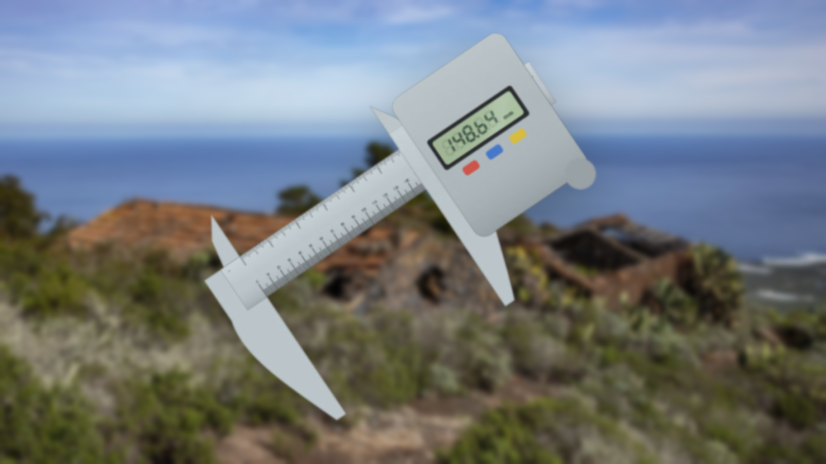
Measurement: 148.64 mm
